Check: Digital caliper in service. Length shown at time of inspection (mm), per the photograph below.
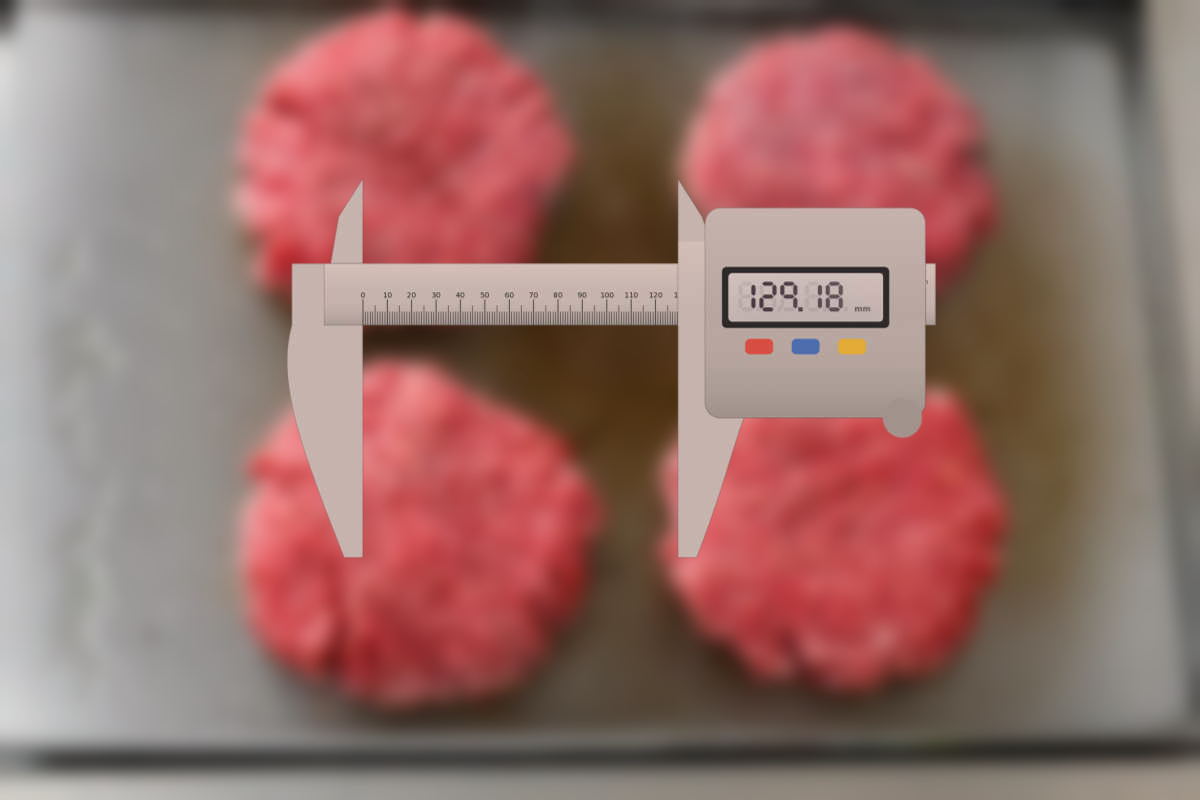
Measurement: 129.18 mm
